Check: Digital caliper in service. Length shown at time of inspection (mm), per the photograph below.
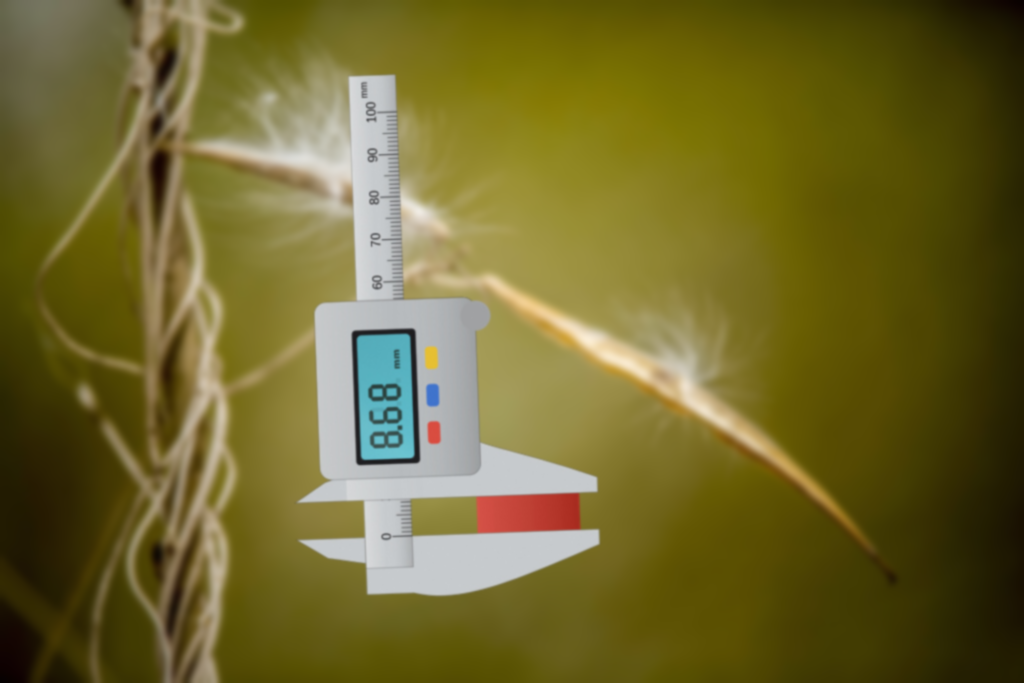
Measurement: 8.68 mm
